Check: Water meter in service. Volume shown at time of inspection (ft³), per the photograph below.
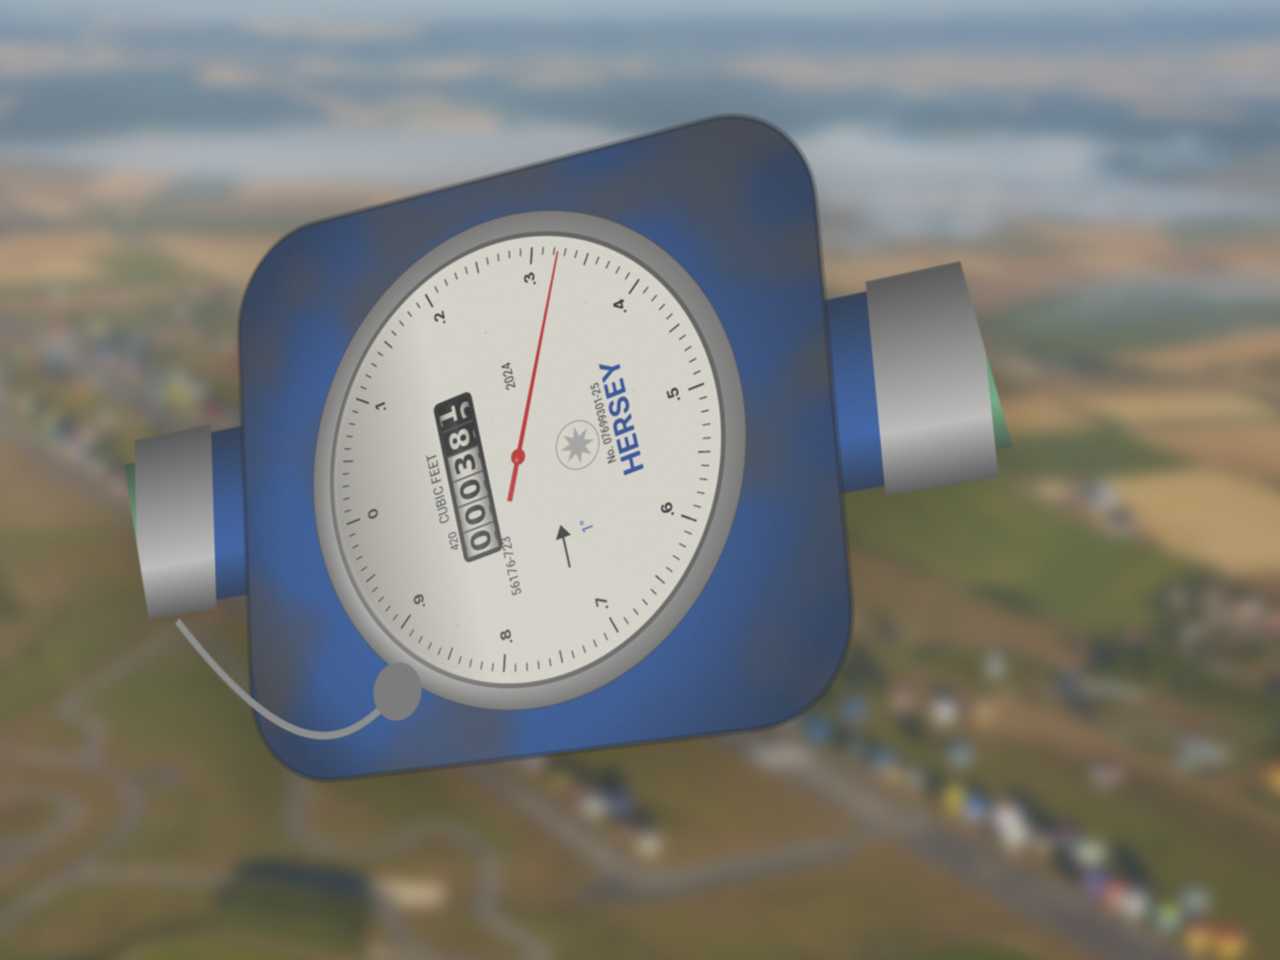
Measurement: 381.32 ft³
